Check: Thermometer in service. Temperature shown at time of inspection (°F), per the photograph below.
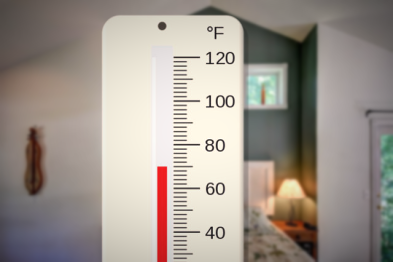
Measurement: 70 °F
